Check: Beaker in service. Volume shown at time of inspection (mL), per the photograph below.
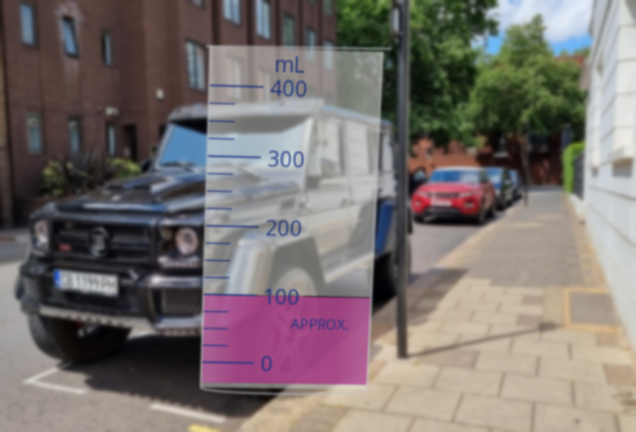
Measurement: 100 mL
